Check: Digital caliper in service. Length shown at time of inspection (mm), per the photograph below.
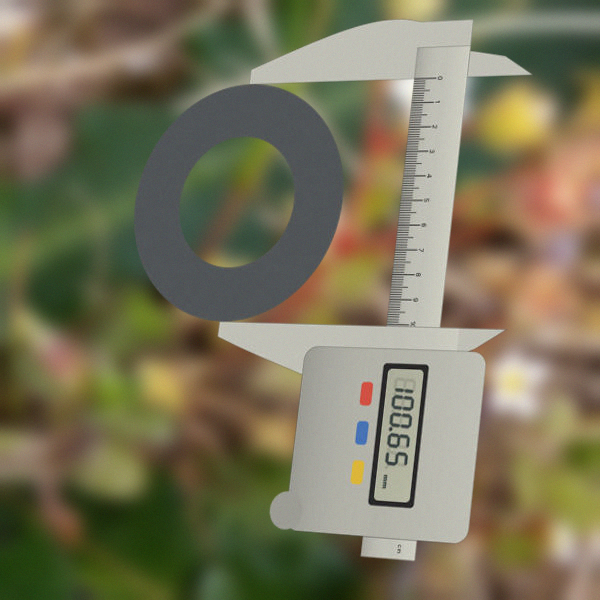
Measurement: 100.65 mm
